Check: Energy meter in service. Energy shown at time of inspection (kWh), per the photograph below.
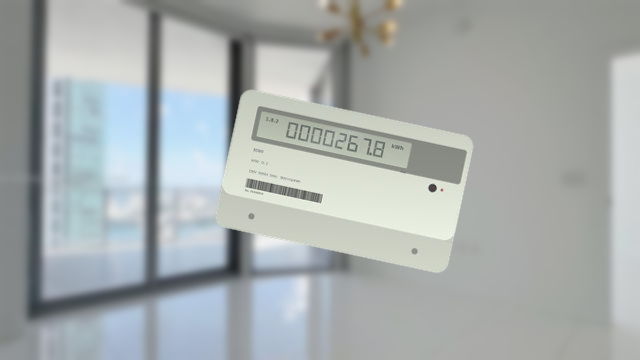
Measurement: 267.8 kWh
